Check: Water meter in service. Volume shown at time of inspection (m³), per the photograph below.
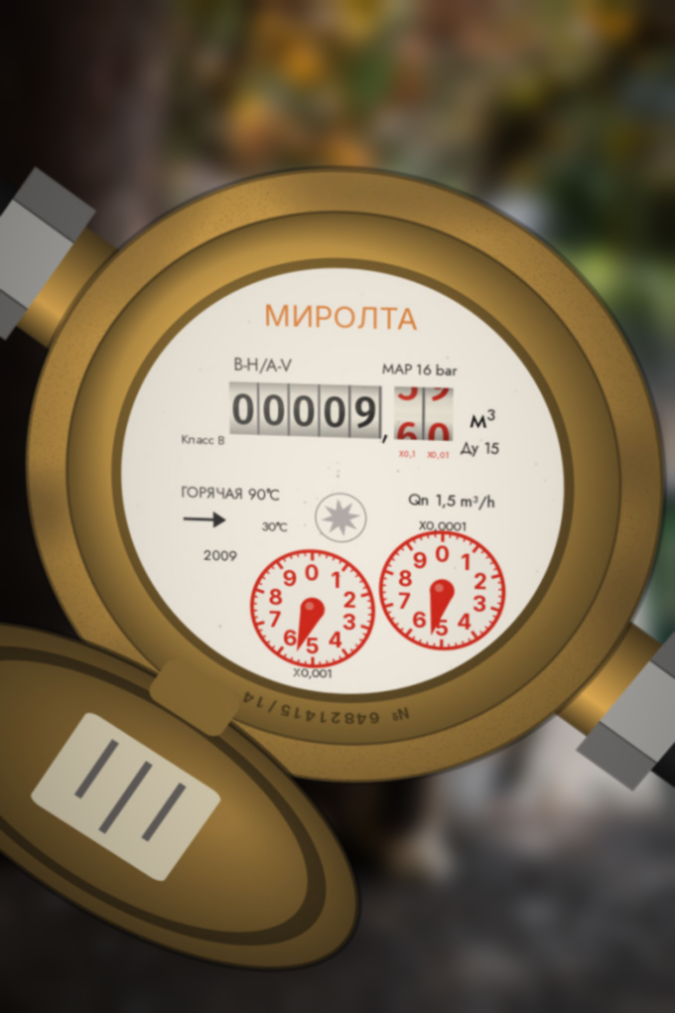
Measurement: 9.5955 m³
